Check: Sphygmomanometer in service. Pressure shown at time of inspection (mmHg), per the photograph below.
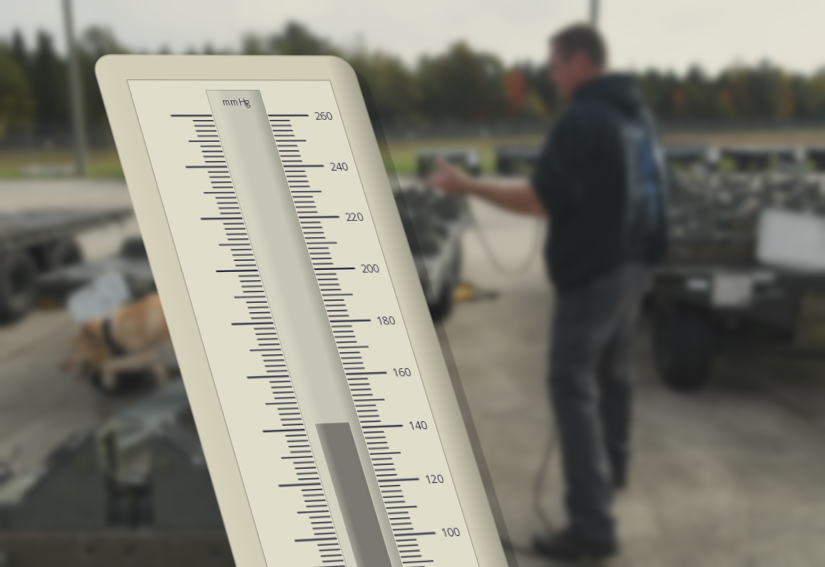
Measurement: 142 mmHg
